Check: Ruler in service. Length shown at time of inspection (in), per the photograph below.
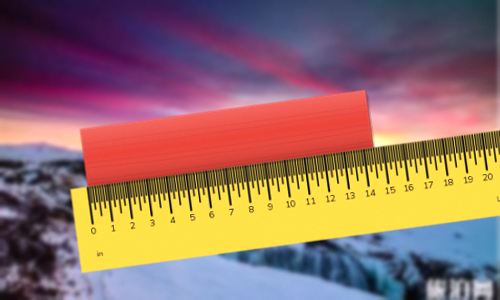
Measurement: 14.5 in
